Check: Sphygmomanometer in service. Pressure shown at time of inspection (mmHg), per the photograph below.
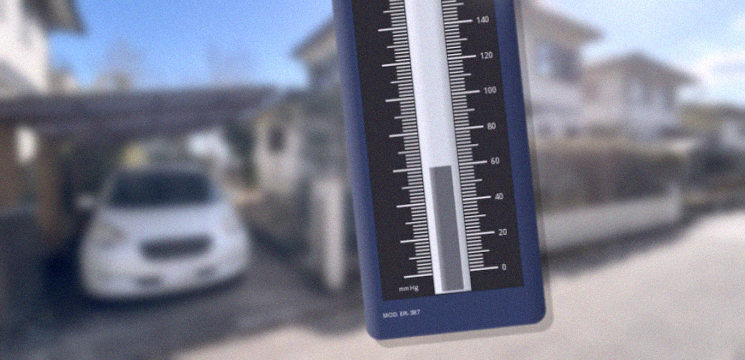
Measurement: 60 mmHg
